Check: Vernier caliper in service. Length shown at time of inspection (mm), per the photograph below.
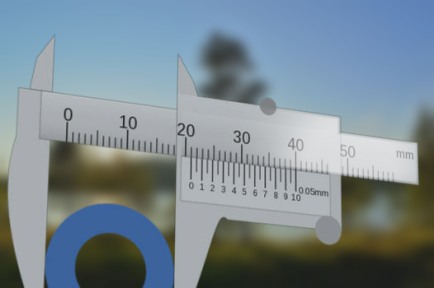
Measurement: 21.0 mm
